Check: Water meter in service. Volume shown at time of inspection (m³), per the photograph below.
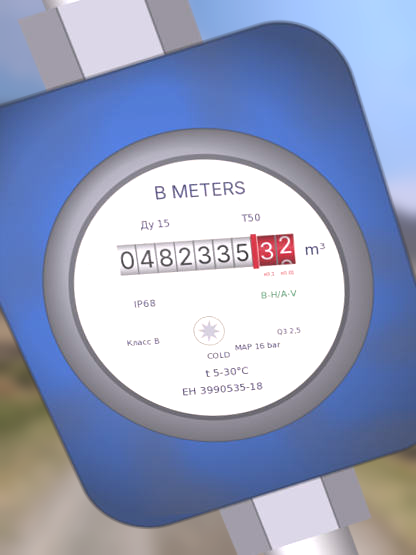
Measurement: 482335.32 m³
